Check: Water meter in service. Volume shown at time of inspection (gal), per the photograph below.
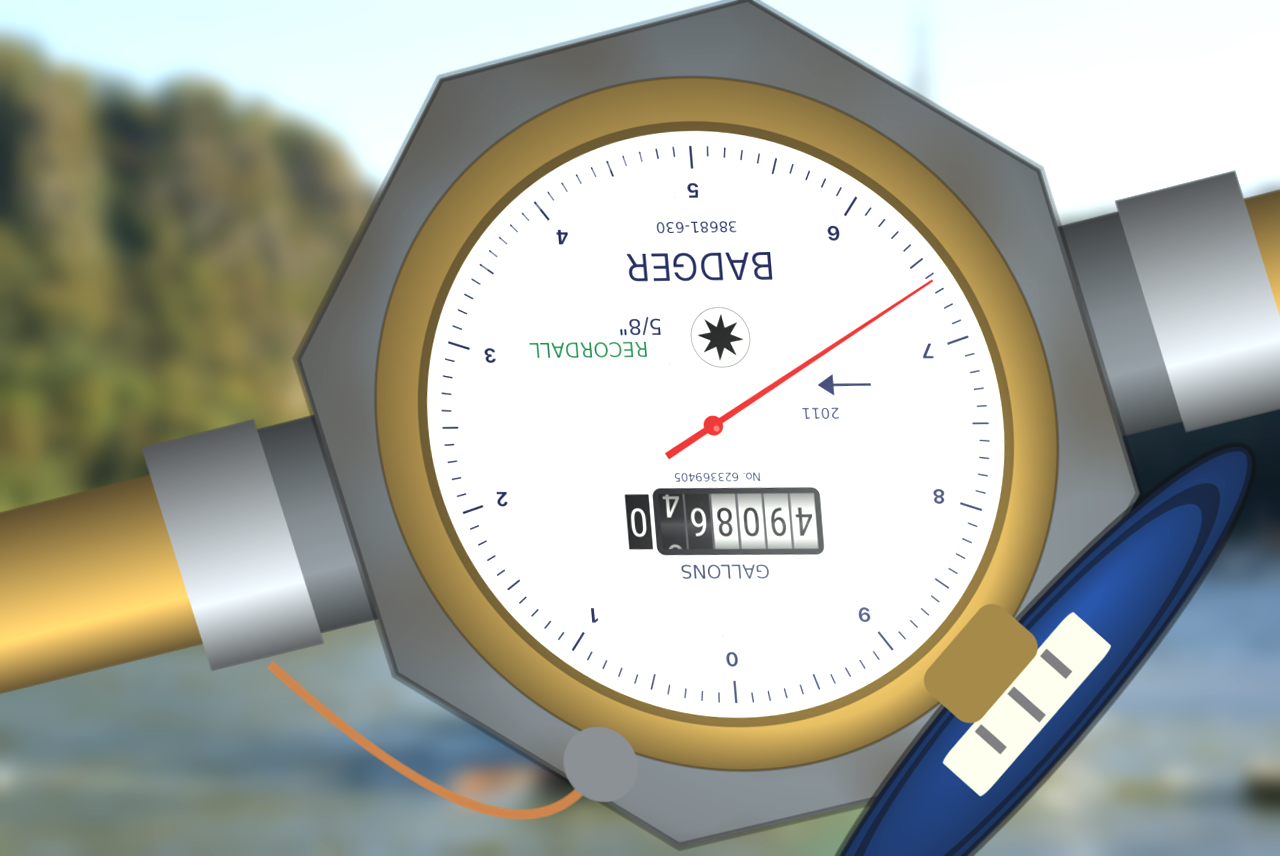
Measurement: 4908636.6 gal
